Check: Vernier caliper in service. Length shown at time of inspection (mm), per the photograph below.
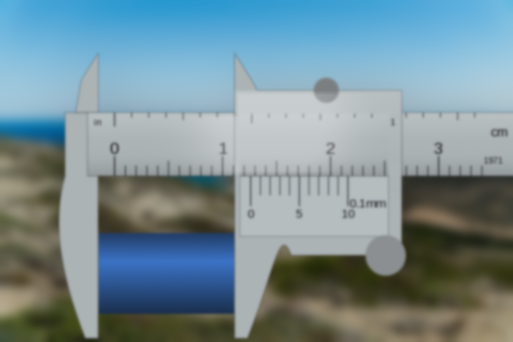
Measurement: 12.6 mm
